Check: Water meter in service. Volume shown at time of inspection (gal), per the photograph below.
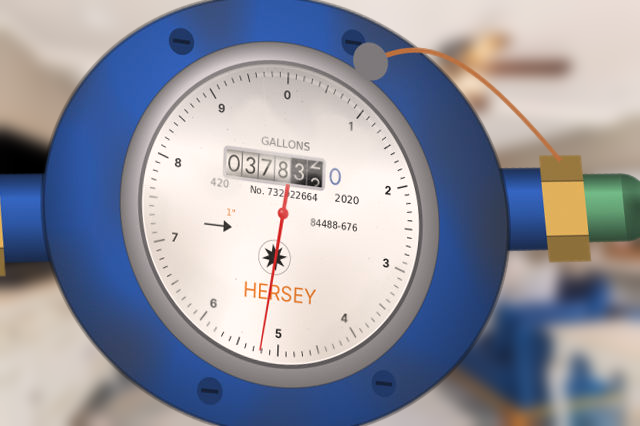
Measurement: 378325.2 gal
